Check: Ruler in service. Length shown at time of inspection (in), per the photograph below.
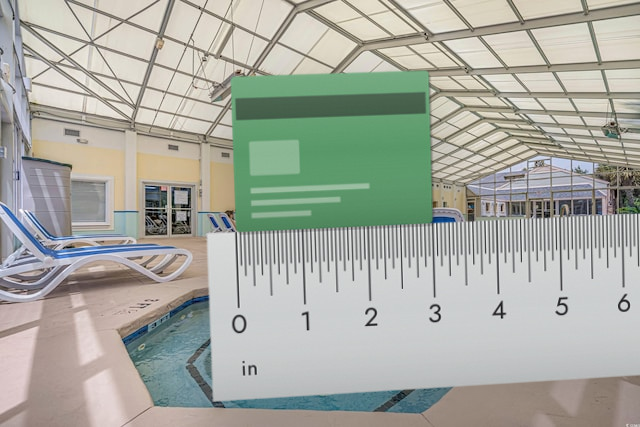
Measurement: 3 in
